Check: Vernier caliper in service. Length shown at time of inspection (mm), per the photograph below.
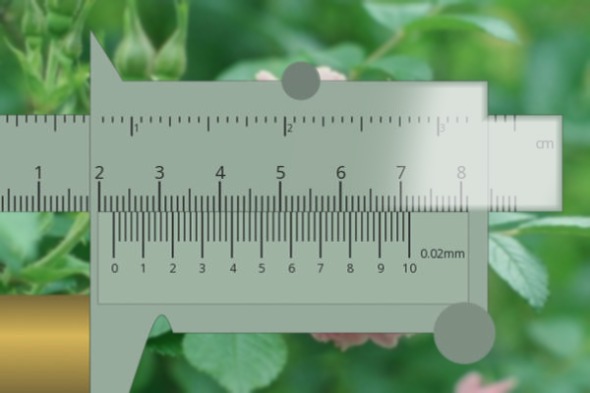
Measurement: 22.4 mm
